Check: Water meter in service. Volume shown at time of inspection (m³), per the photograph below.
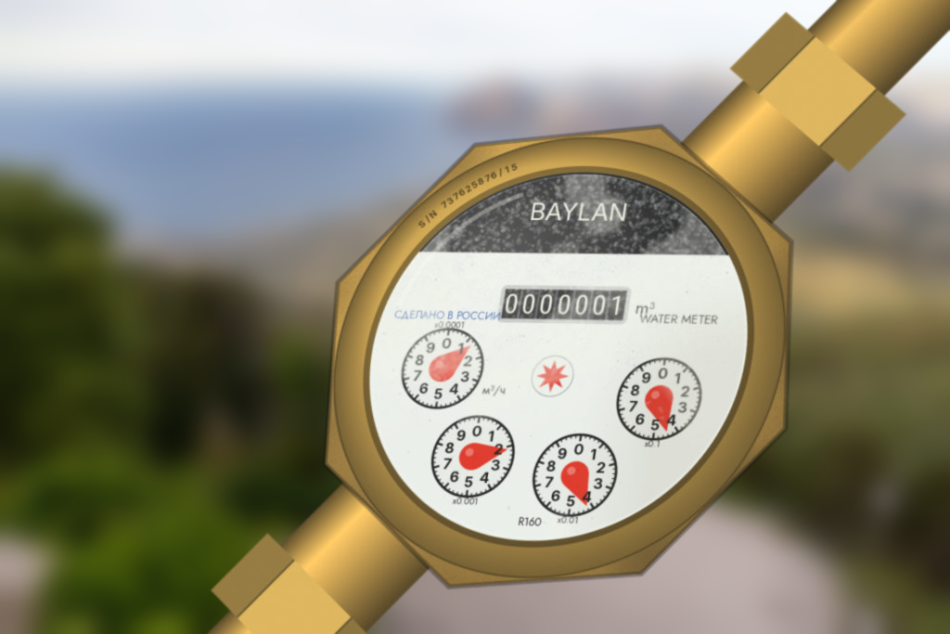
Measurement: 1.4421 m³
